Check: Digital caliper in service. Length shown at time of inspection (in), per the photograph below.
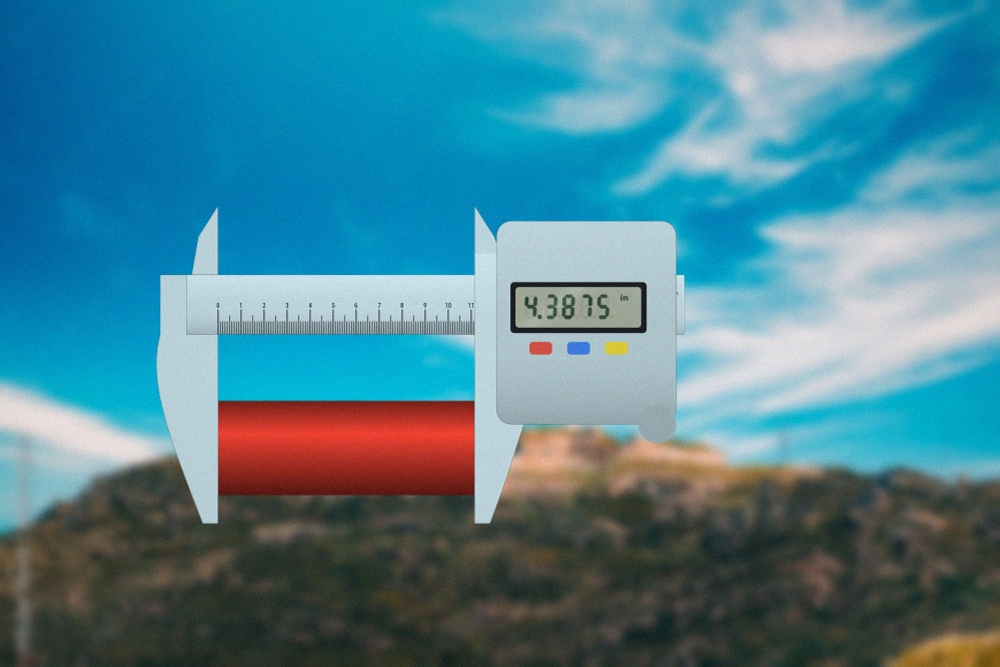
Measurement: 4.3875 in
